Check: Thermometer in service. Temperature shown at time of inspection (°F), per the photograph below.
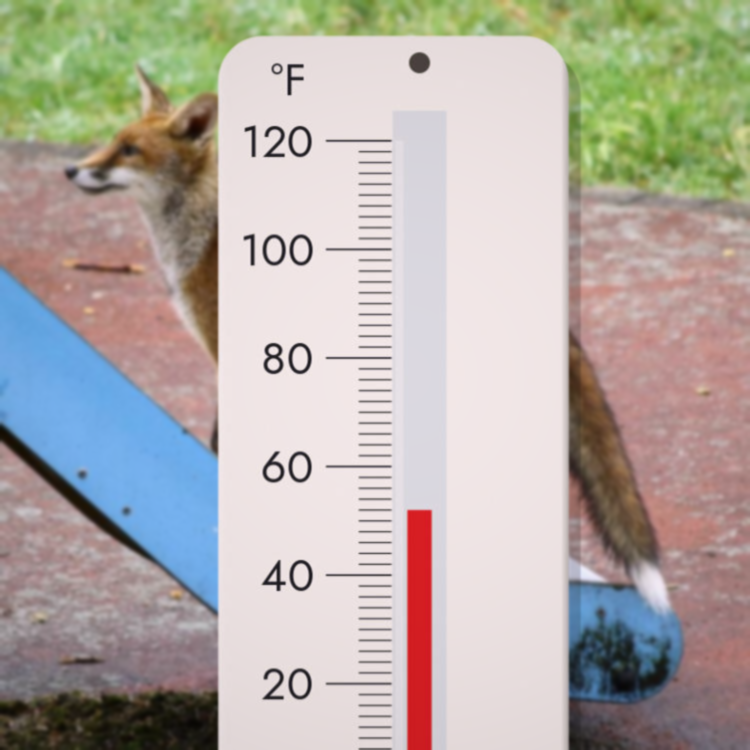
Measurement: 52 °F
